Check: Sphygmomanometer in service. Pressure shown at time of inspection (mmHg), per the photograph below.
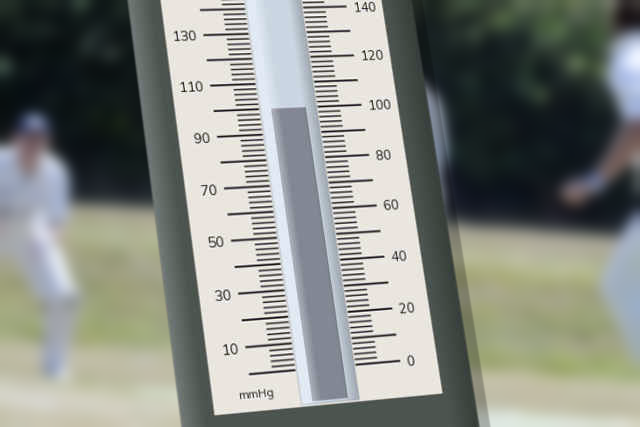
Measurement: 100 mmHg
